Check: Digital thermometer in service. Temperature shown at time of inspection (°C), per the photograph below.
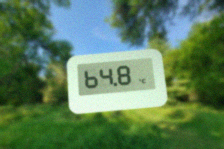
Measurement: 64.8 °C
